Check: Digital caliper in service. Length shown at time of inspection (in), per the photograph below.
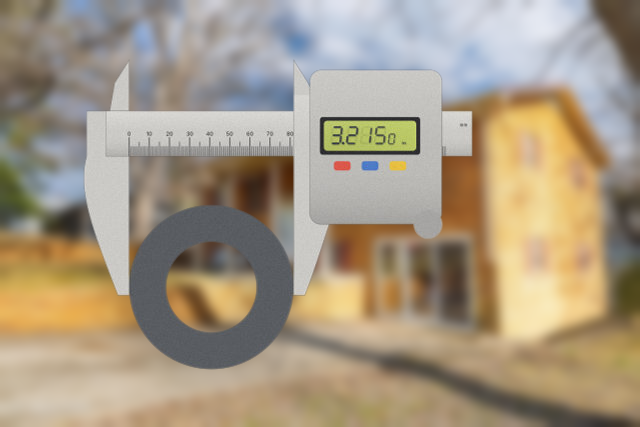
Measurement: 3.2150 in
